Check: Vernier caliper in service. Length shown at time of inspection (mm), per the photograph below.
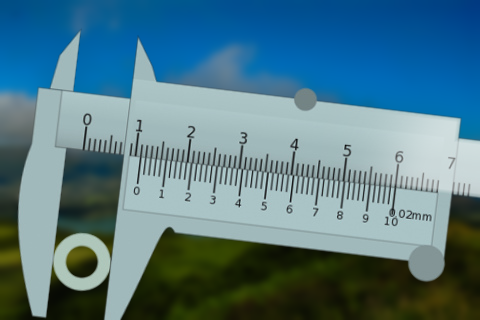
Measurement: 11.0 mm
